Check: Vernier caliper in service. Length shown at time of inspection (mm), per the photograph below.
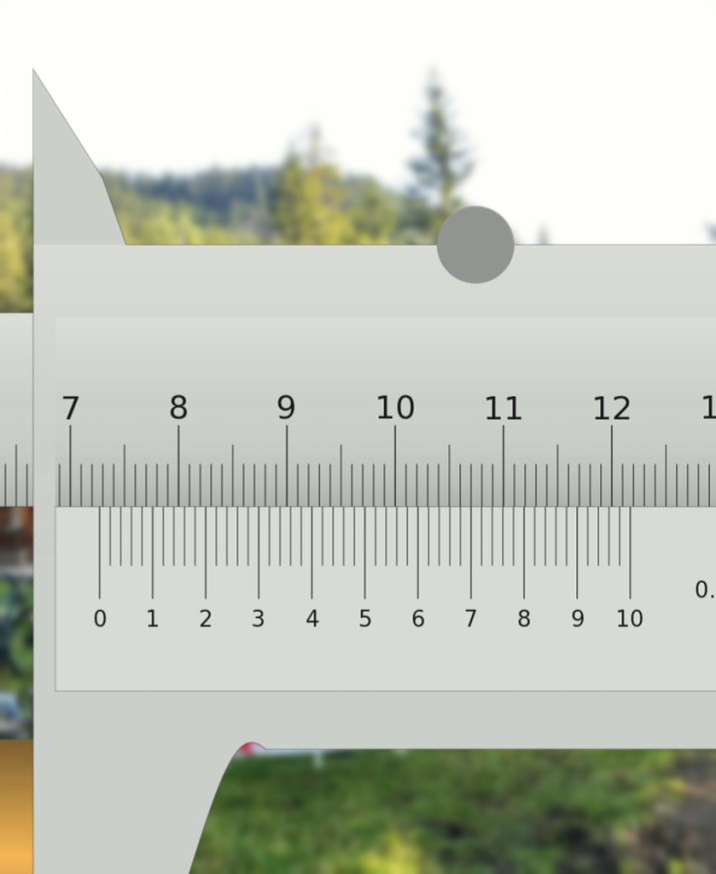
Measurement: 72.7 mm
